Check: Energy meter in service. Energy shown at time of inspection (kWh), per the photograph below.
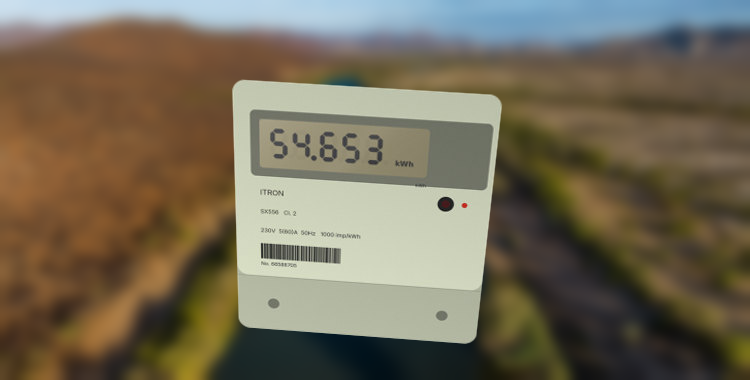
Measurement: 54.653 kWh
